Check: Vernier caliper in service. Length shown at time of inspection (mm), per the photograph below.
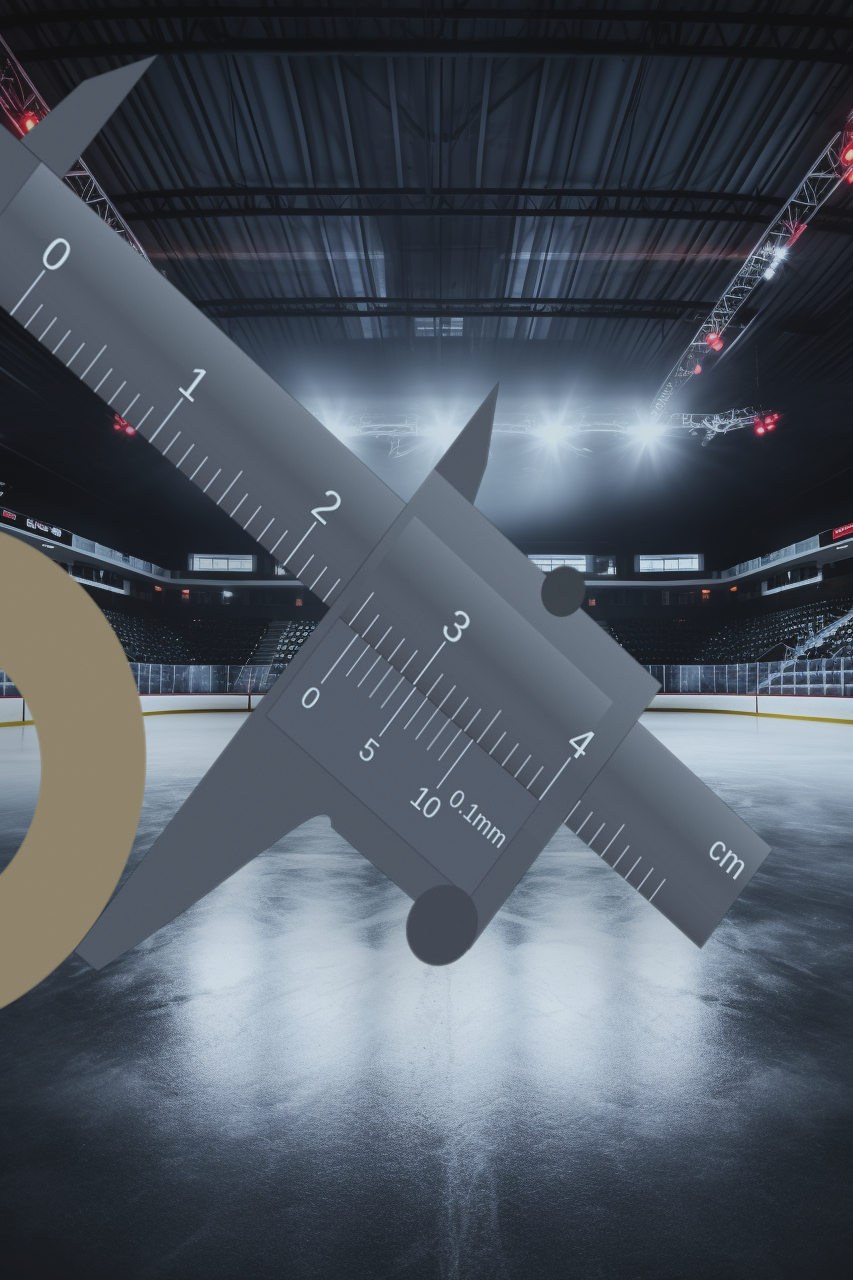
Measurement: 25.7 mm
